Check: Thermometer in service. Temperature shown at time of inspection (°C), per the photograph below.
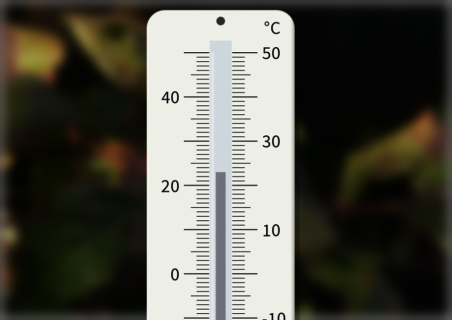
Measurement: 23 °C
